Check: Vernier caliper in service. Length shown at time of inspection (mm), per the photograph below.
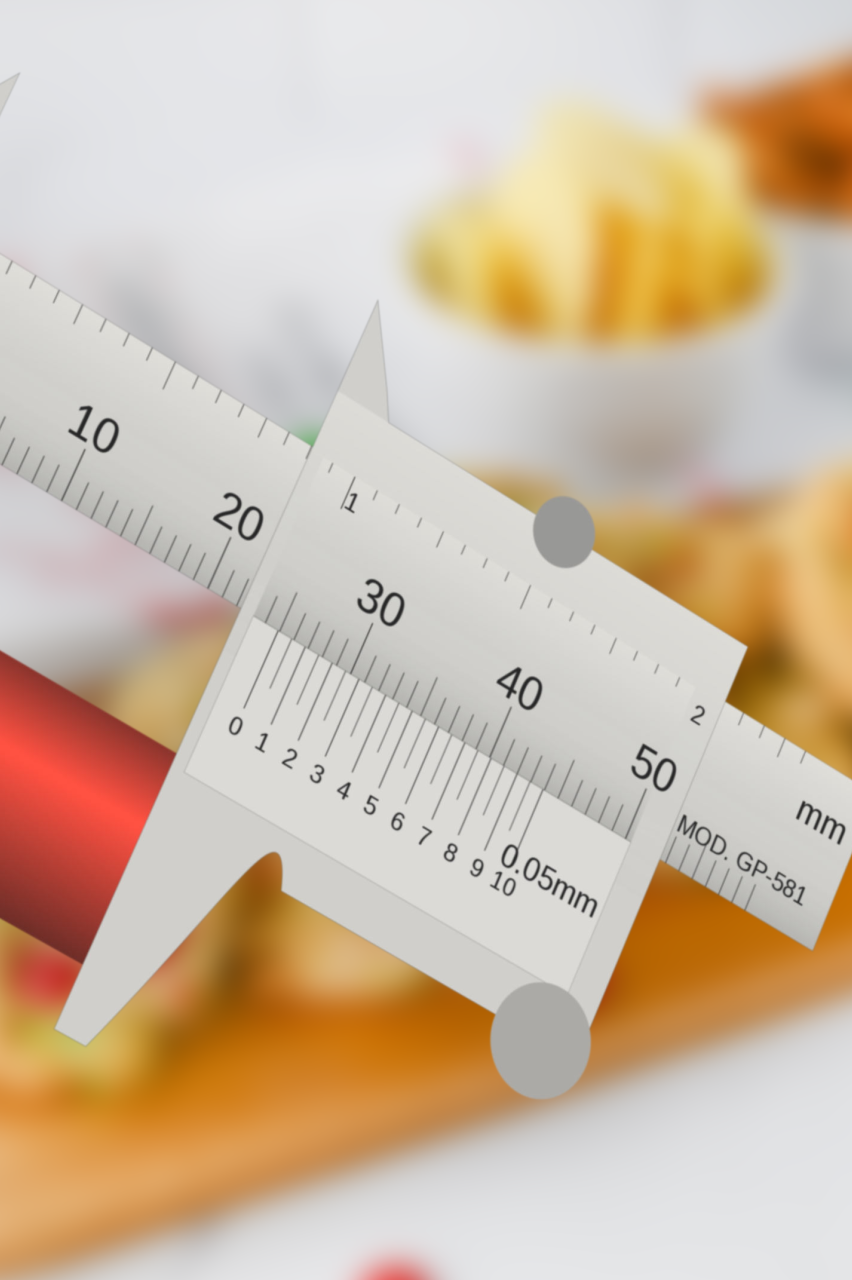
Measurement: 24.9 mm
